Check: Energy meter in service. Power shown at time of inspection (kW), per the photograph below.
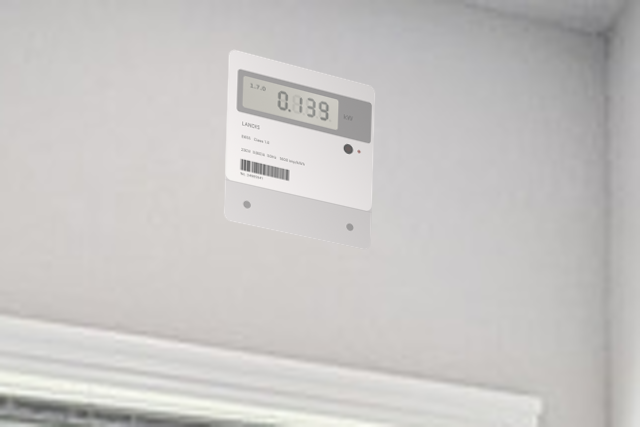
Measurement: 0.139 kW
